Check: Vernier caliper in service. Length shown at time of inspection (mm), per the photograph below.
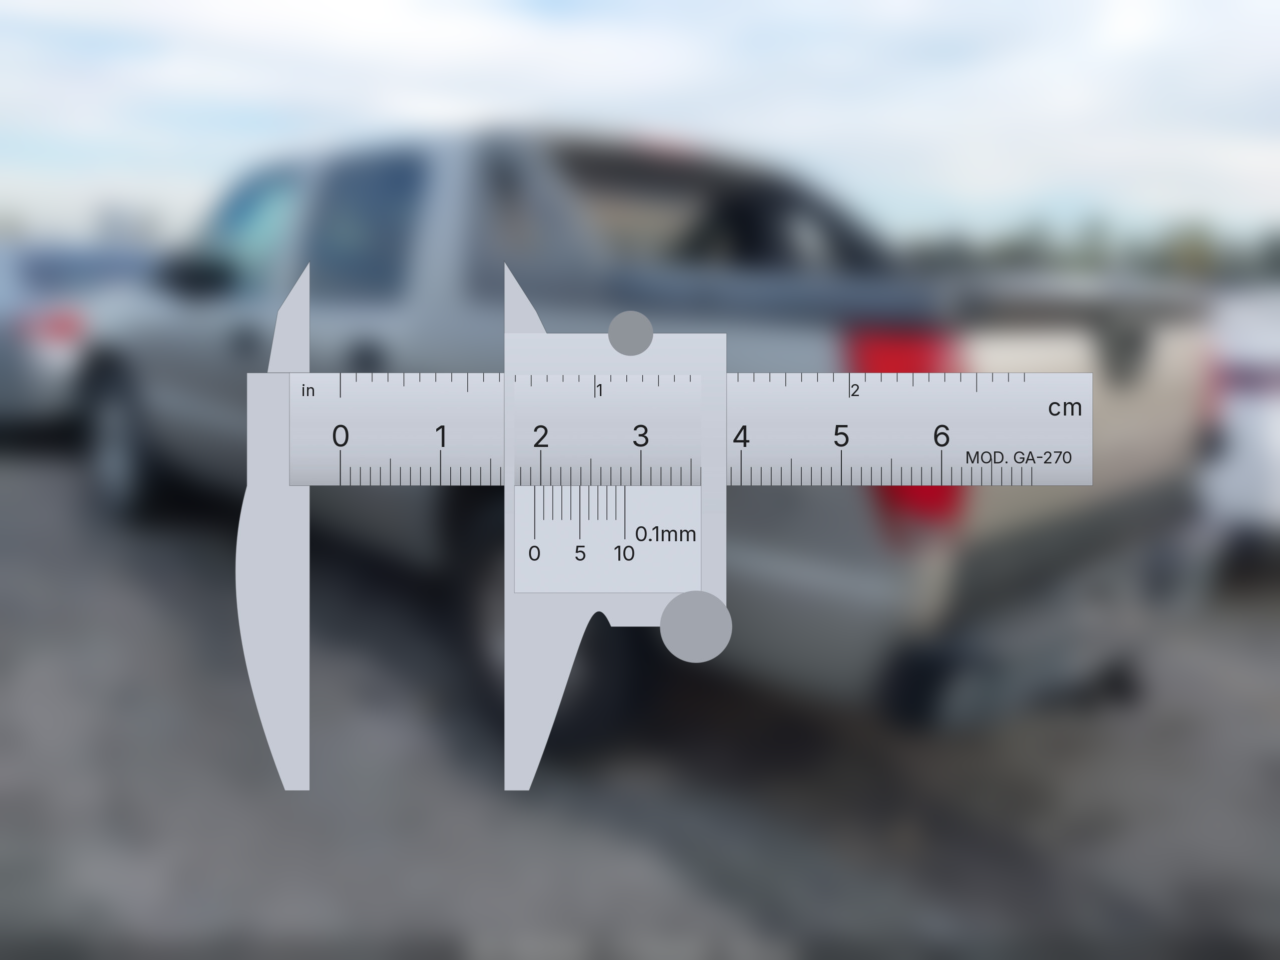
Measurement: 19.4 mm
